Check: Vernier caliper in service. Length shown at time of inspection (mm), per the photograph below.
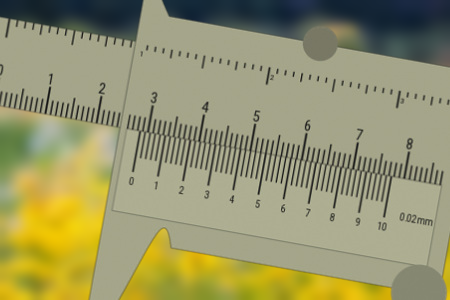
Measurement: 28.5 mm
